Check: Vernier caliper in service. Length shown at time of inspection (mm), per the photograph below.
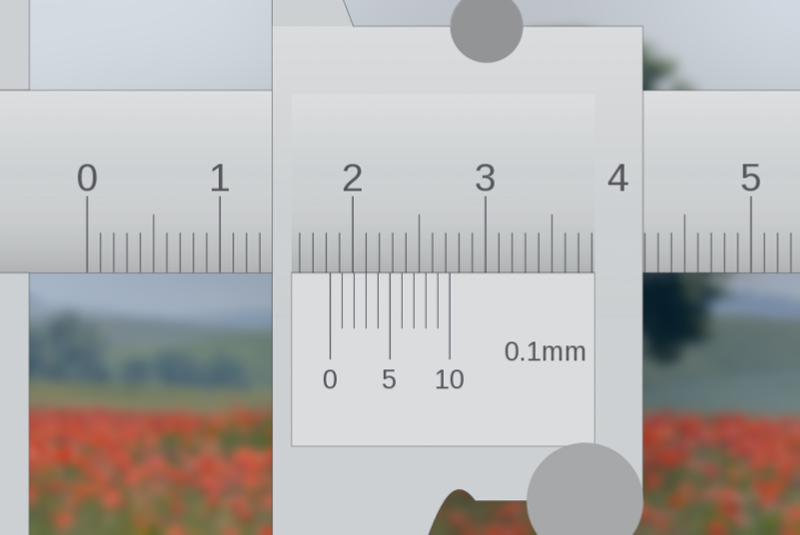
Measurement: 18.3 mm
